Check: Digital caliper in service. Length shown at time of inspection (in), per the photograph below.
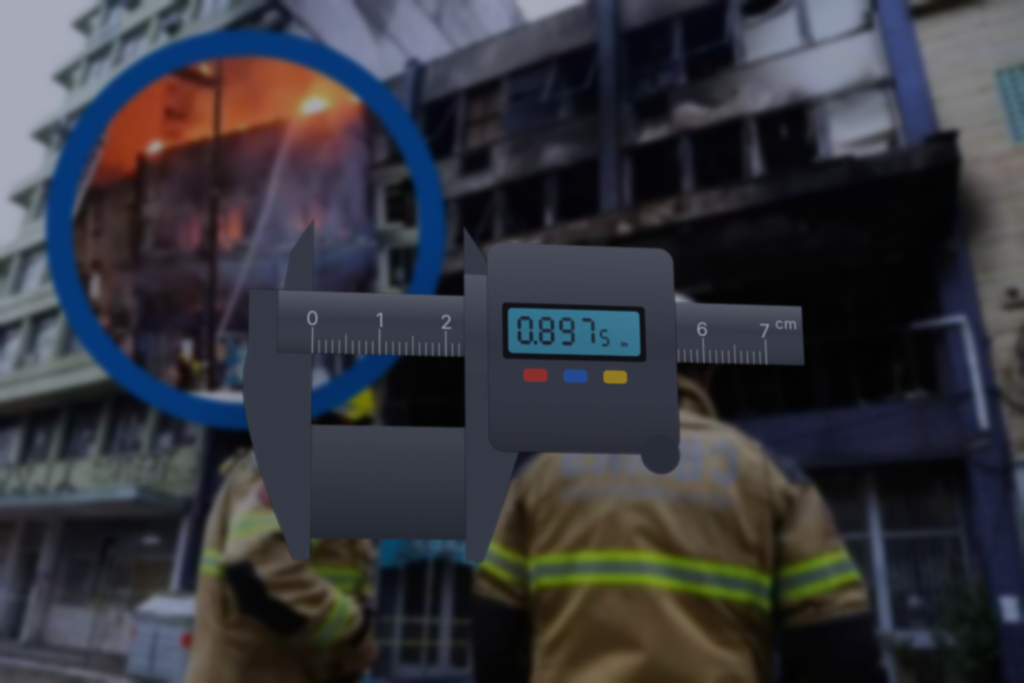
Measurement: 0.8975 in
